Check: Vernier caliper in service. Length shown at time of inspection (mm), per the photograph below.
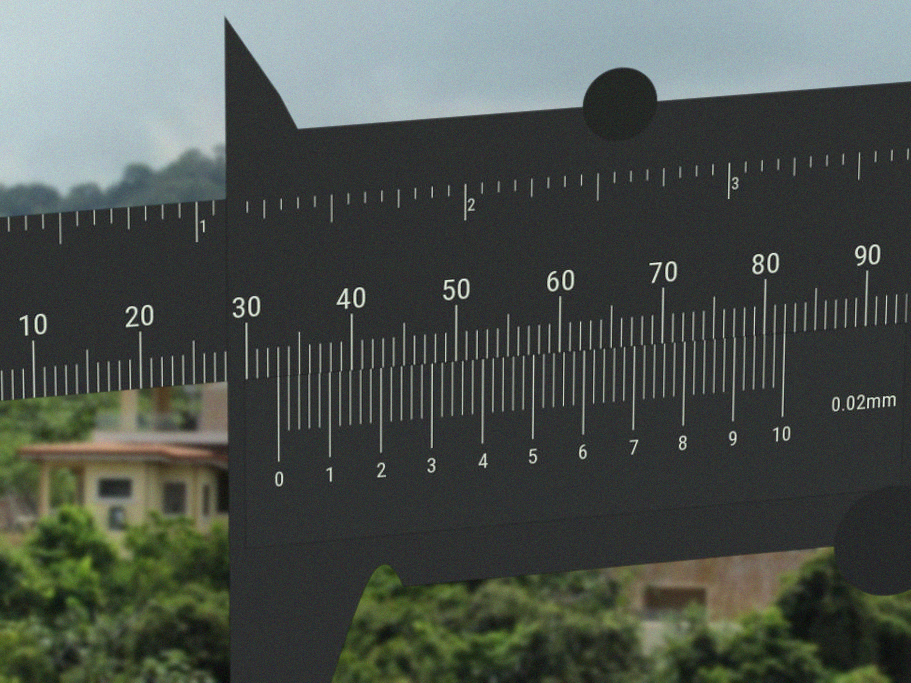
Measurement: 33.0 mm
